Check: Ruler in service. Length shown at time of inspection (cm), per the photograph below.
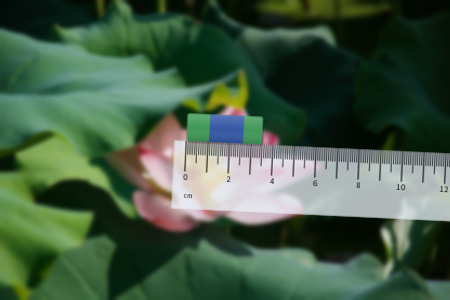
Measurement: 3.5 cm
